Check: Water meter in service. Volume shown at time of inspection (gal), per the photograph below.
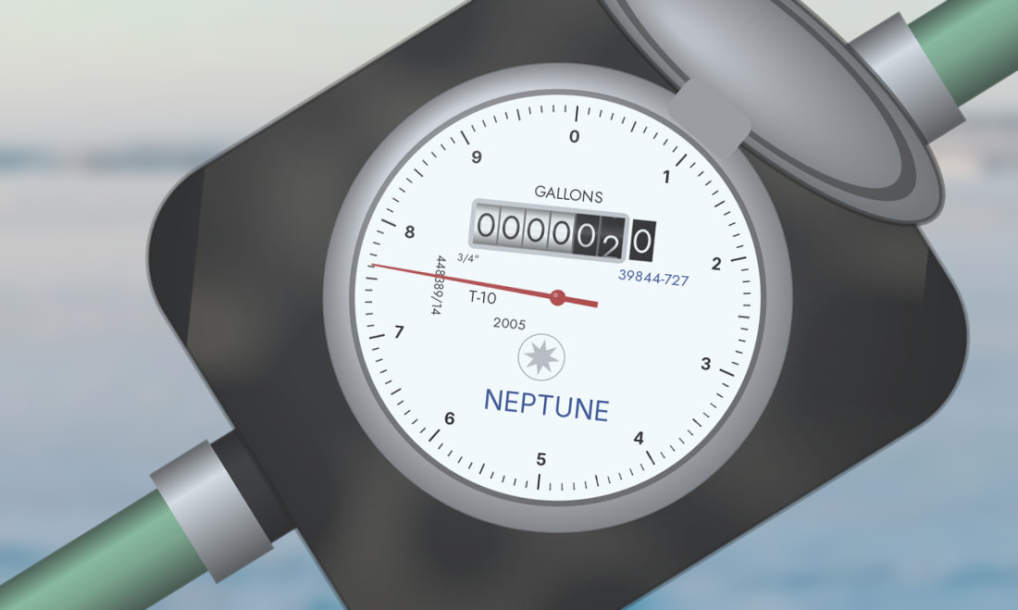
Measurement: 17.6 gal
